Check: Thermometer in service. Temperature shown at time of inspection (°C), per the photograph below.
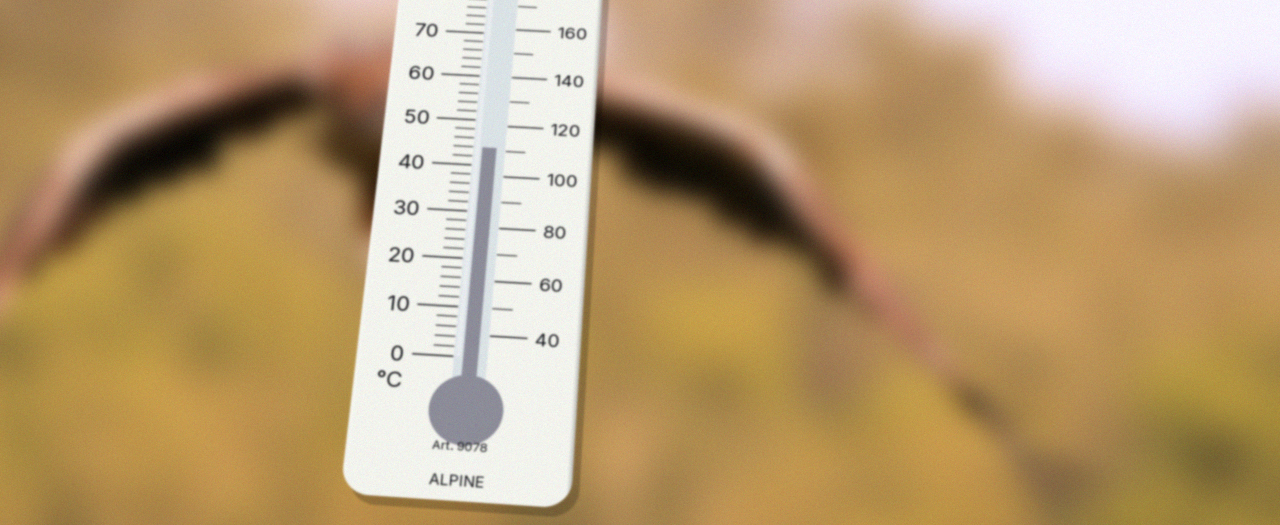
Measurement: 44 °C
